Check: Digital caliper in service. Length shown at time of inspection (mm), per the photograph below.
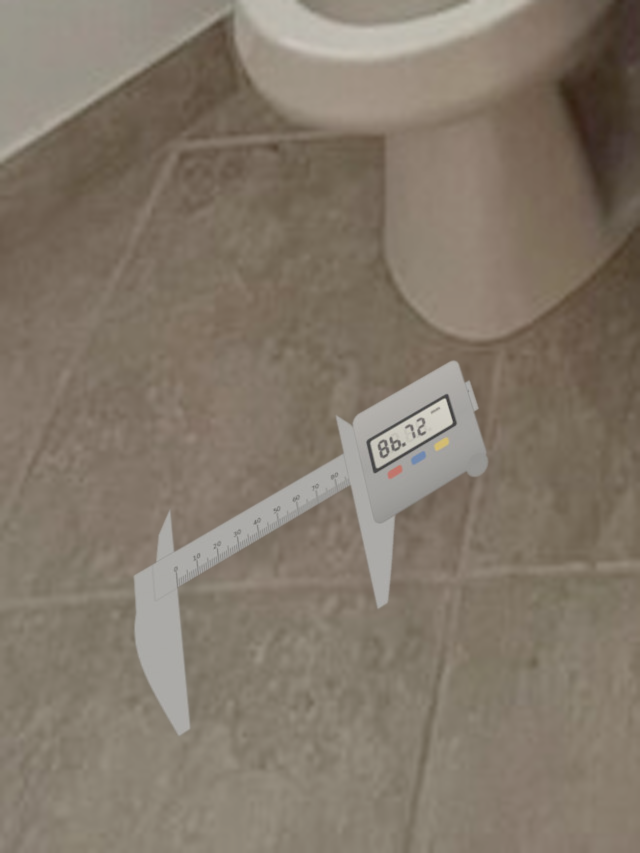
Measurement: 86.72 mm
